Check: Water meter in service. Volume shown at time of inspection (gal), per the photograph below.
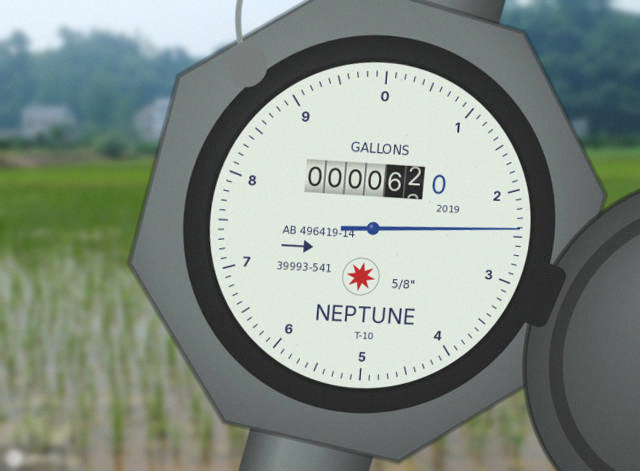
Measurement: 622.4 gal
